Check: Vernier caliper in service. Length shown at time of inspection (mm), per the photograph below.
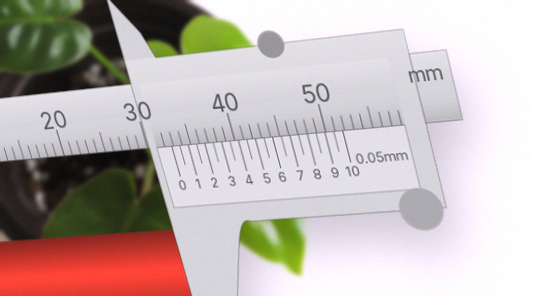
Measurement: 32.8 mm
